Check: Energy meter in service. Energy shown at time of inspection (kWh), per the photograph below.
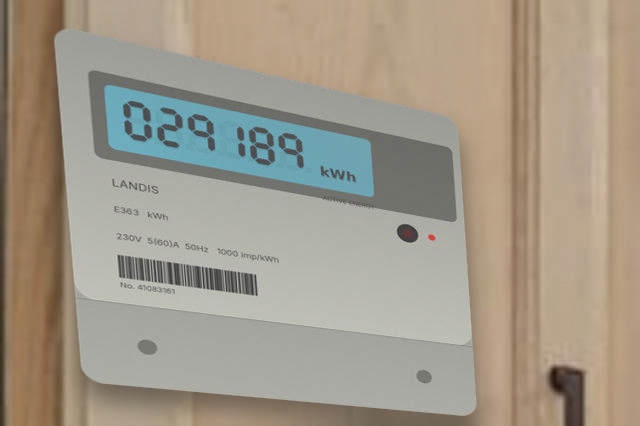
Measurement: 29189 kWh
